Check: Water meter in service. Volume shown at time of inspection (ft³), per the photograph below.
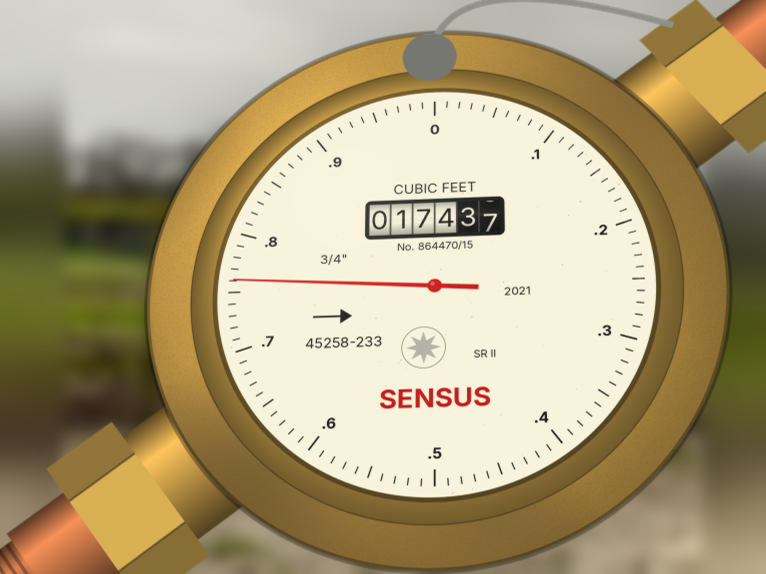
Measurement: 17436.76 ft³
